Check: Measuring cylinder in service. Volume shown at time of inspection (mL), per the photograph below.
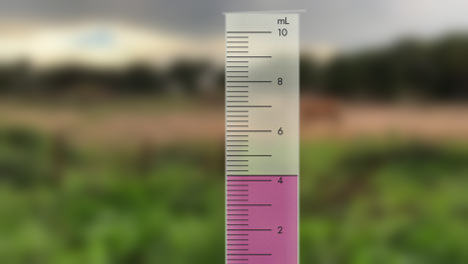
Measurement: 4.2 mL
